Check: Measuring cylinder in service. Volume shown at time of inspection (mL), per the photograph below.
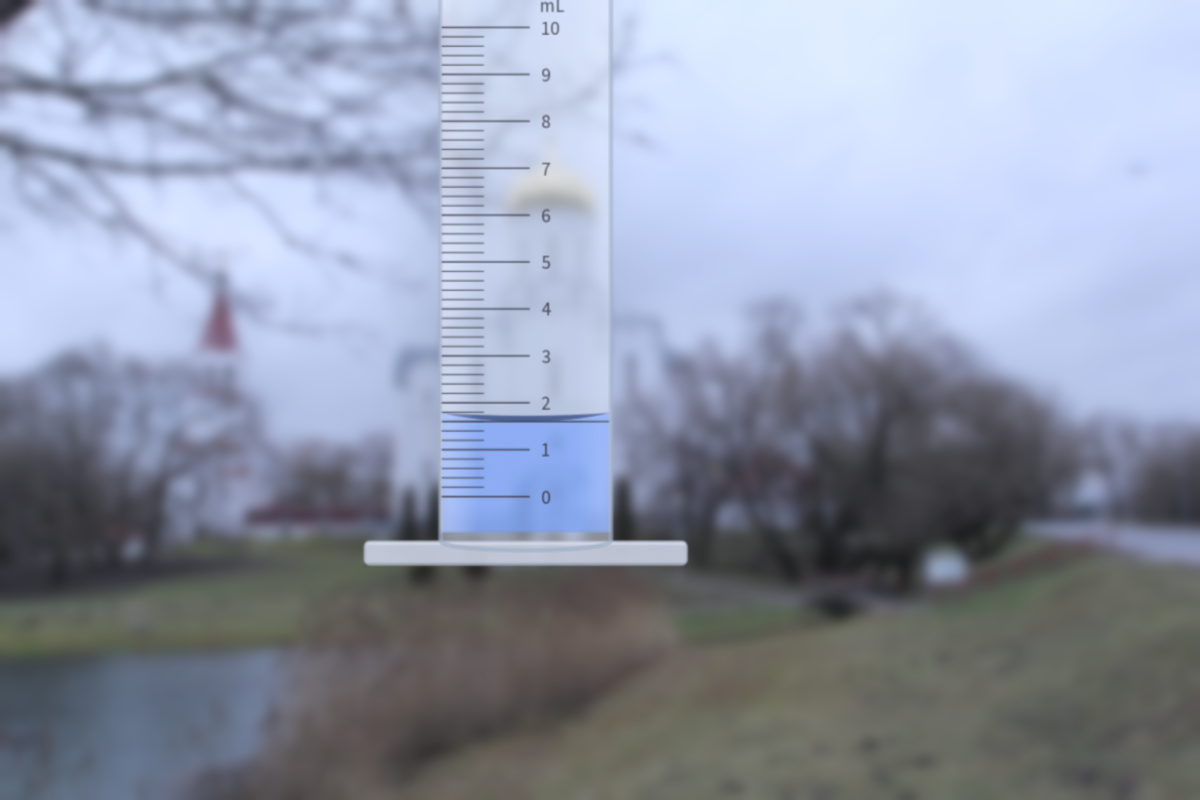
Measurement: 1.6 mL
